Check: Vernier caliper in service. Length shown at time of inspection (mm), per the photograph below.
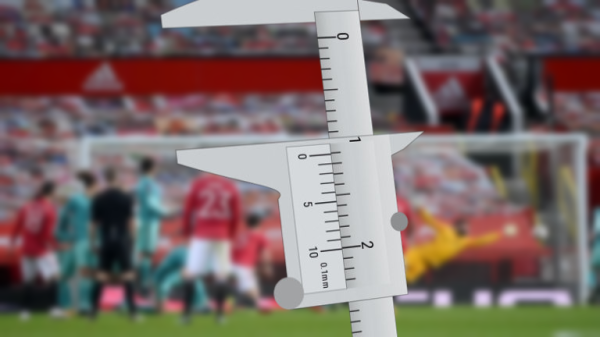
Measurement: 11.1 mm
